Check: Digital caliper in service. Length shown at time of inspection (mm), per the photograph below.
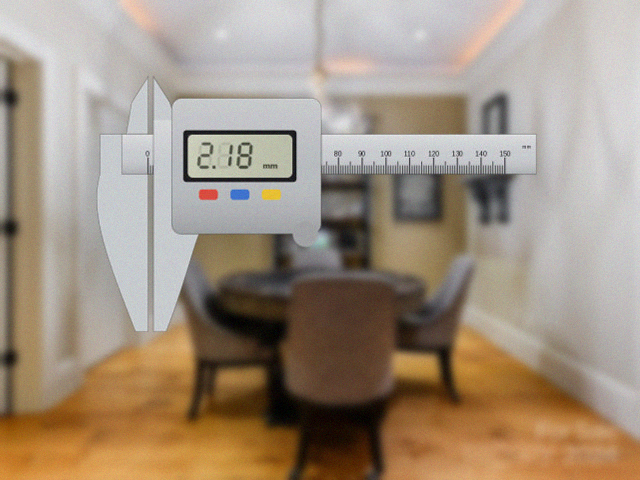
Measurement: 2.18 mm
